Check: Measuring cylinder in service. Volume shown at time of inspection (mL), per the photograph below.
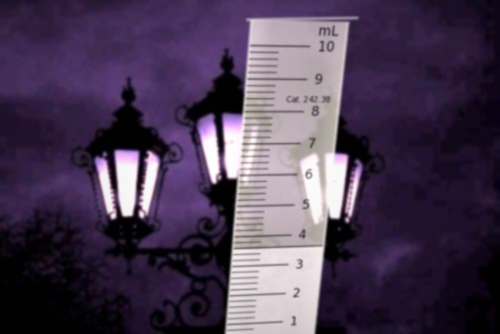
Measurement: 3.6 mL
